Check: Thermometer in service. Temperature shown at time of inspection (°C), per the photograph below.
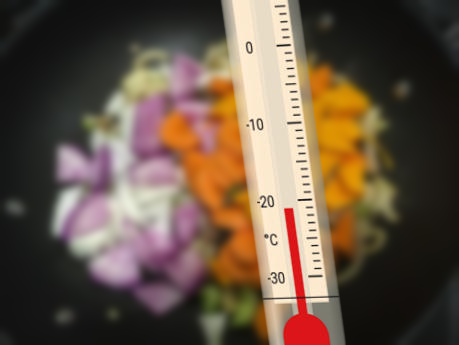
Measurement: -21 °C
